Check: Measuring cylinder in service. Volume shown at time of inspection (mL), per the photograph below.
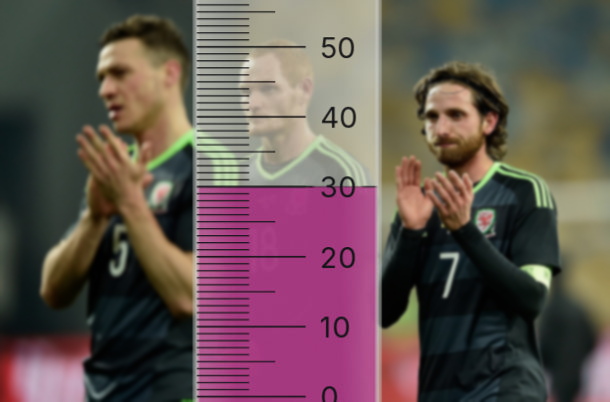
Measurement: 30 mL
